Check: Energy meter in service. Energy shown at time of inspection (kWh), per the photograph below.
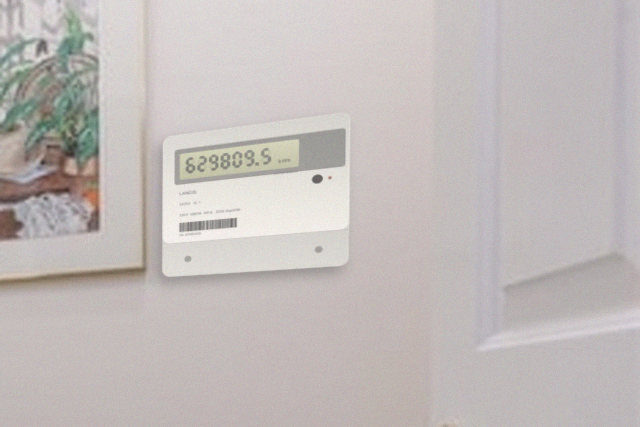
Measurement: 629809.5 kWh
